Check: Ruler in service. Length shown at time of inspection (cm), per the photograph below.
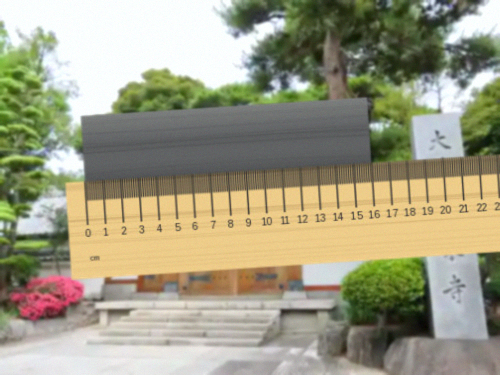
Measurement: 16 cm
